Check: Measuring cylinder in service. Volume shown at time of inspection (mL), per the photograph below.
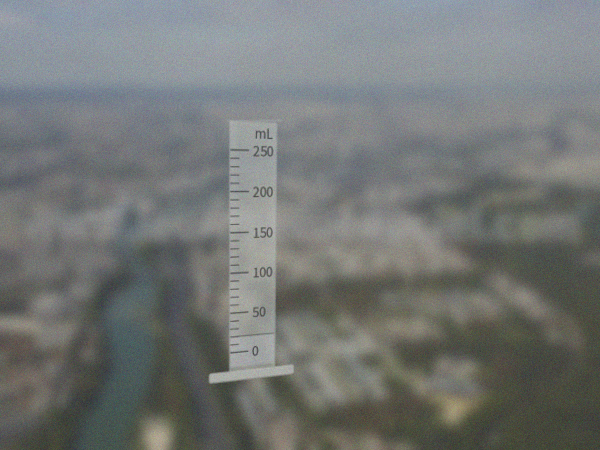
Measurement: 20 mL
